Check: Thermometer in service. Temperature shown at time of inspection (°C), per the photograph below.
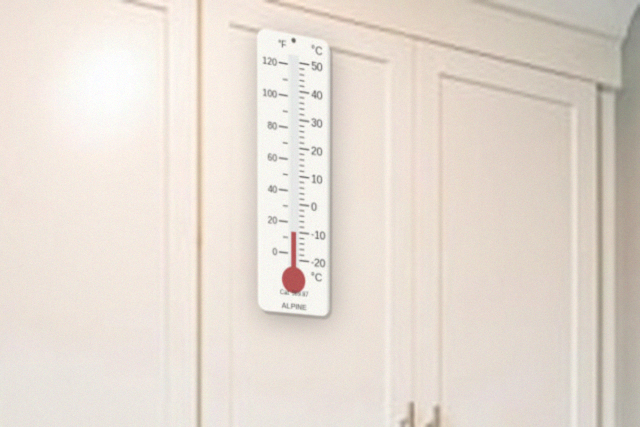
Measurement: -10 °C
